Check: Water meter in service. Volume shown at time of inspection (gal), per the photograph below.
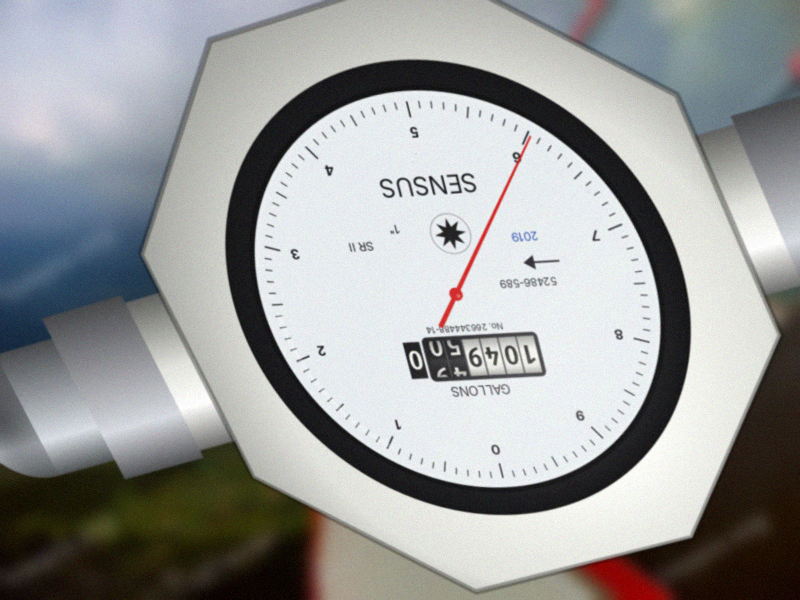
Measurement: 1049496.0 gal
